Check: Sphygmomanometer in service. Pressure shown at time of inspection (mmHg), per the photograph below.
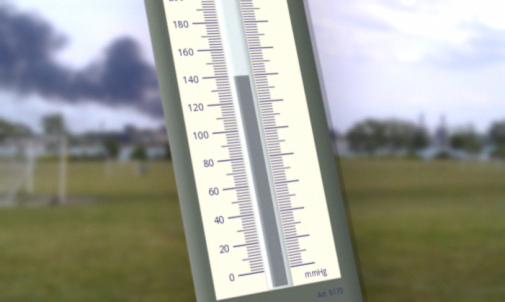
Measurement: 140 mmHg
